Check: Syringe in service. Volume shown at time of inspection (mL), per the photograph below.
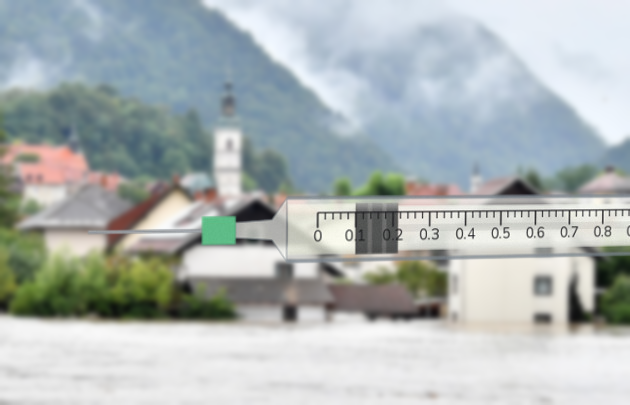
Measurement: 0.1 mL
